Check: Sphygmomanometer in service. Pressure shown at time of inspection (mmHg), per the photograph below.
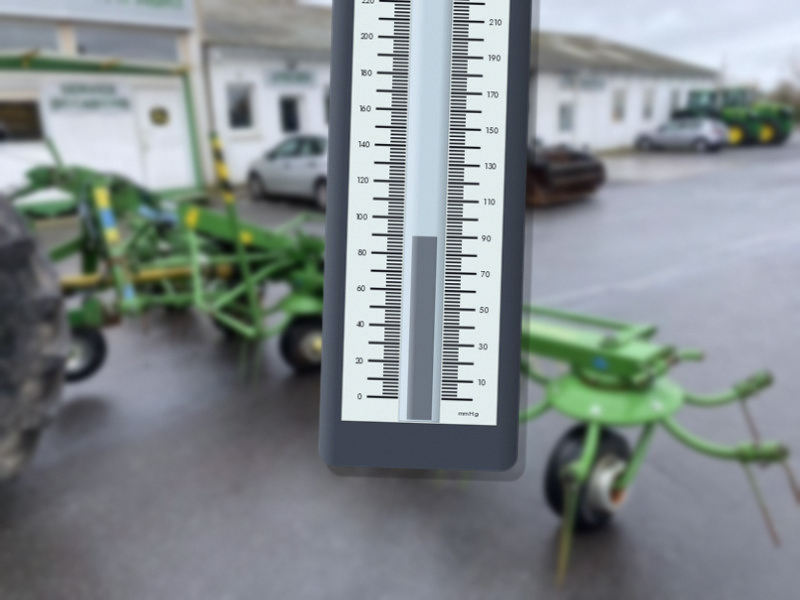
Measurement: 90 mmHg
